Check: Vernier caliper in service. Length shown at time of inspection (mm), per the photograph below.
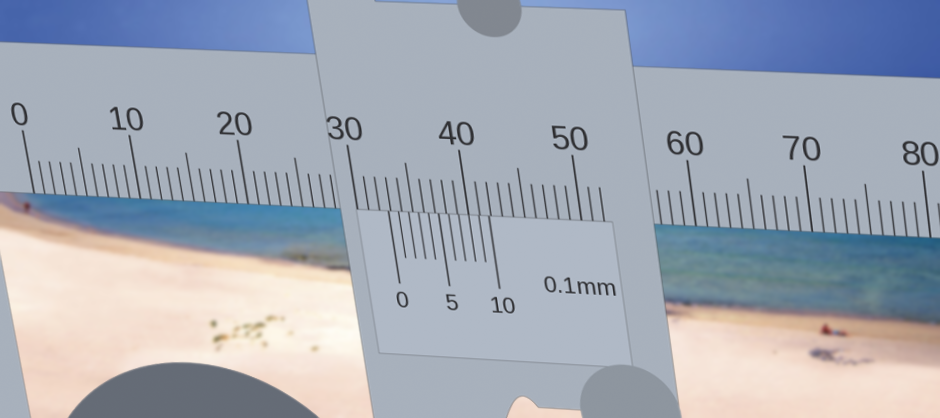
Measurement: 32.8 mm
